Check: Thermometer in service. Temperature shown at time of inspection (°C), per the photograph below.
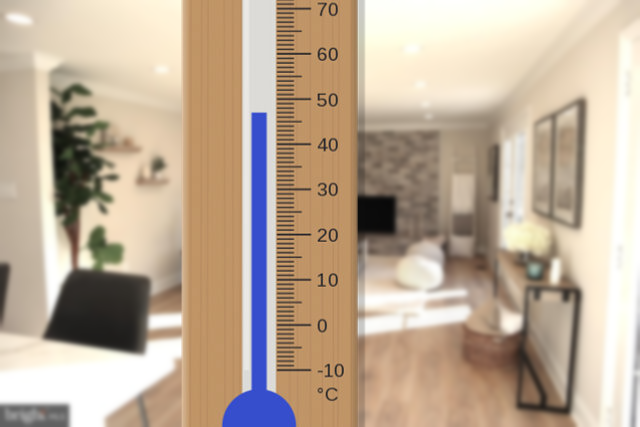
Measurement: 47 °C
